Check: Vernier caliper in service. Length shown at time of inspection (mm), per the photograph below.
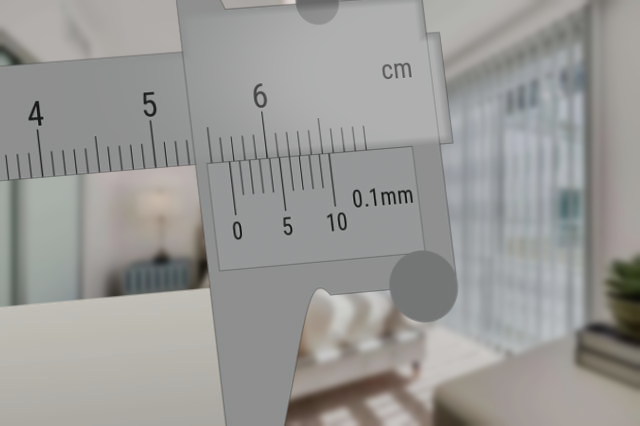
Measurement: 56.6 mm
